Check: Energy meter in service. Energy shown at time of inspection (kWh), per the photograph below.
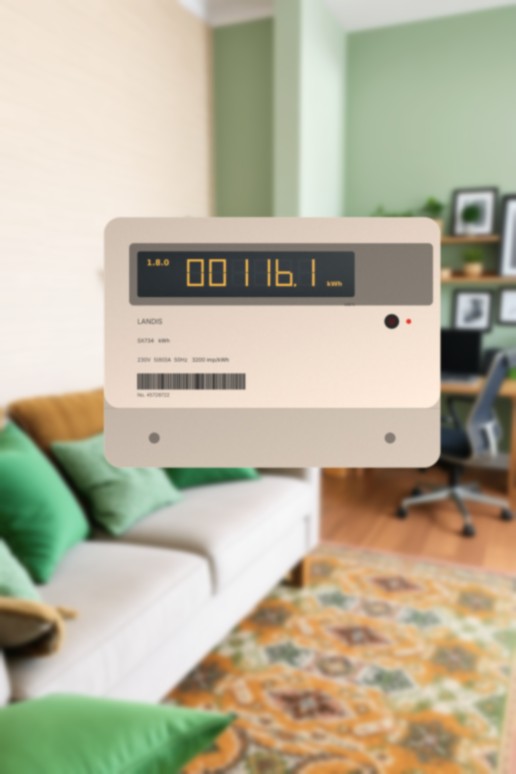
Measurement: 116.1 kWh
